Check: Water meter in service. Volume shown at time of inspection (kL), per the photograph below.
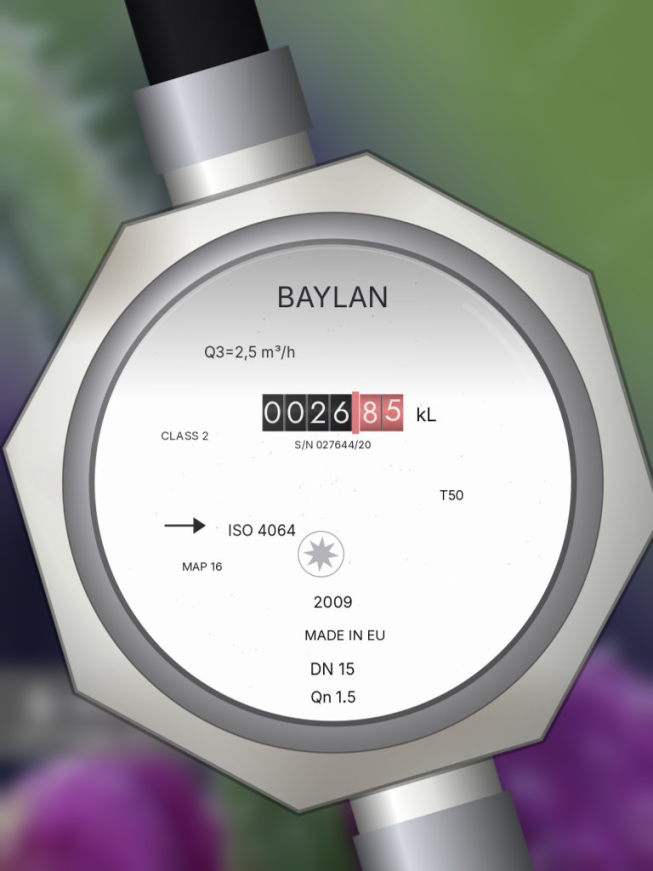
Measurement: 26.85 kL
